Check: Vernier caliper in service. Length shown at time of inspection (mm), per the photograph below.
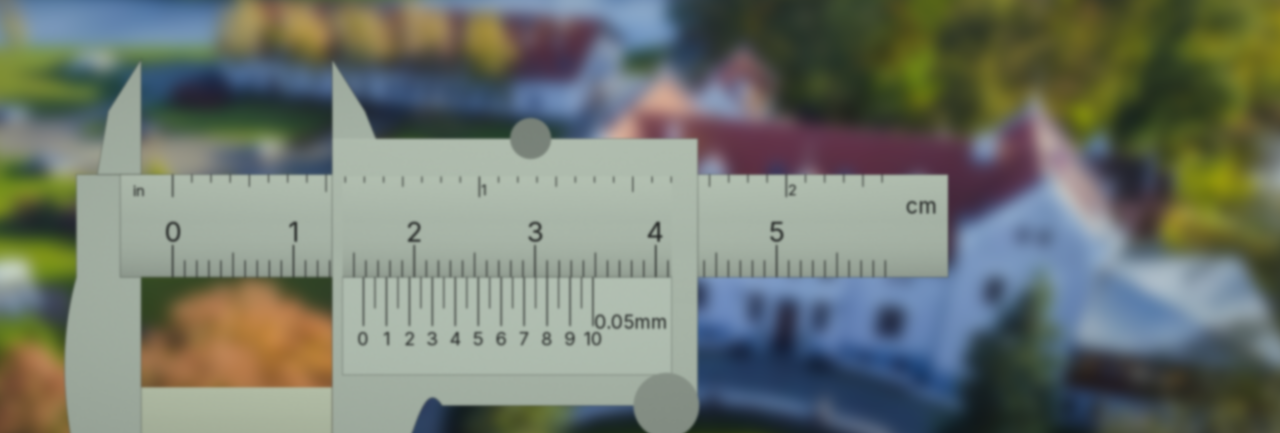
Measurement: 15.8 mm
